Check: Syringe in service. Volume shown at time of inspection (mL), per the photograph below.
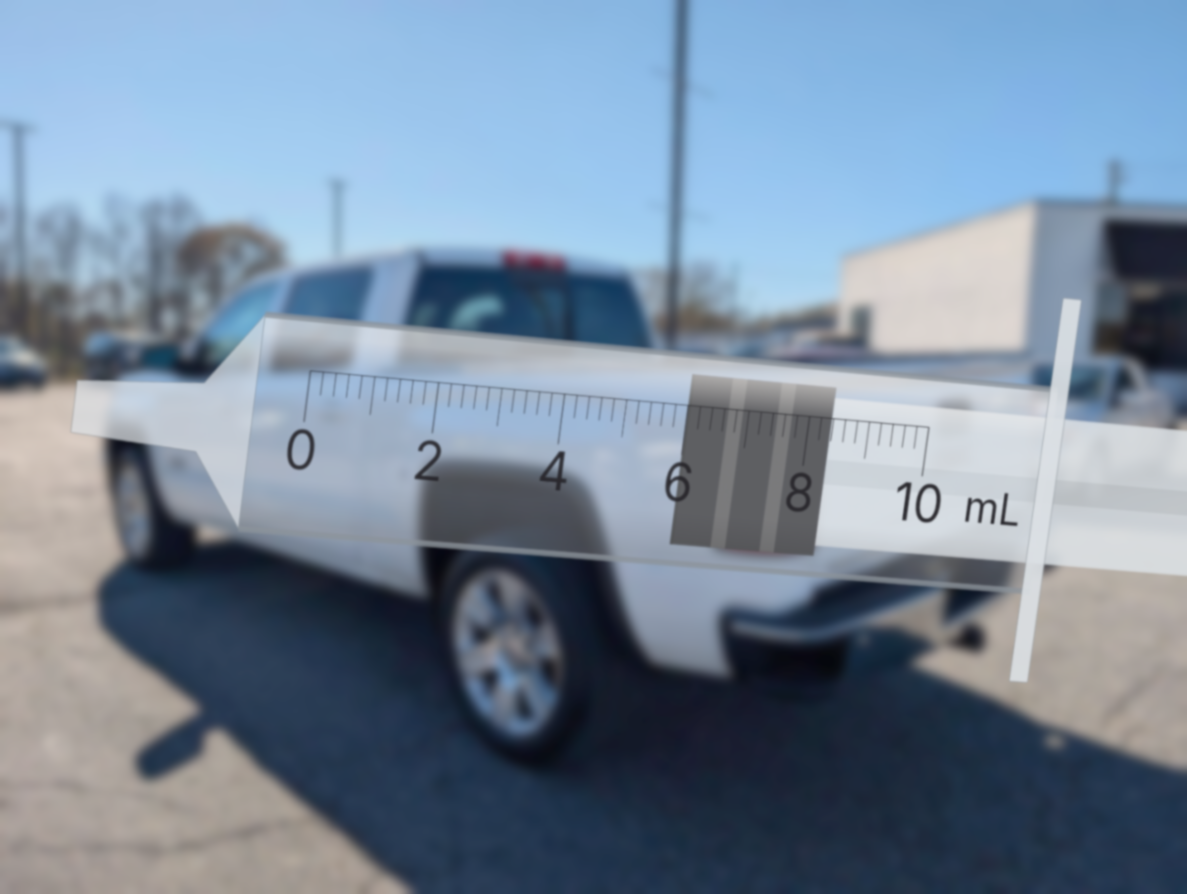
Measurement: 6 mL
